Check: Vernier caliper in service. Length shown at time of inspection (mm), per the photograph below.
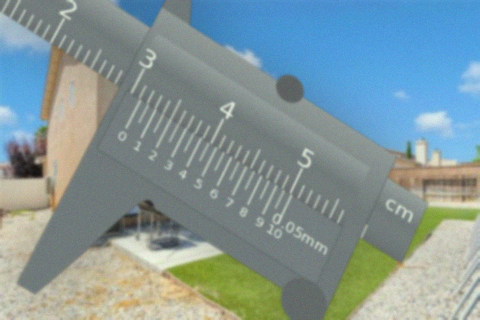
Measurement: 31.2 mm
